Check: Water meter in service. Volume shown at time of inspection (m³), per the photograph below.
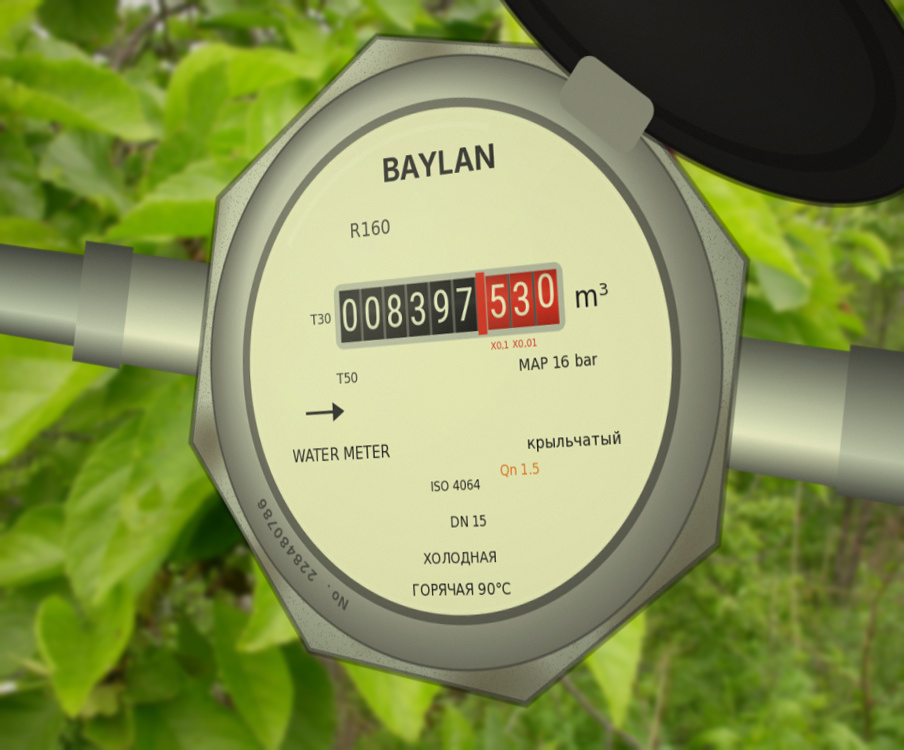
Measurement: 8397.530 m³
